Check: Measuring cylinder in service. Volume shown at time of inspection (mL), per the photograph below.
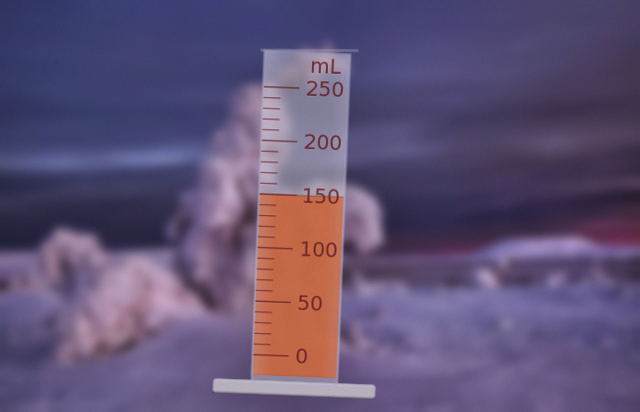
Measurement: 150 mL
